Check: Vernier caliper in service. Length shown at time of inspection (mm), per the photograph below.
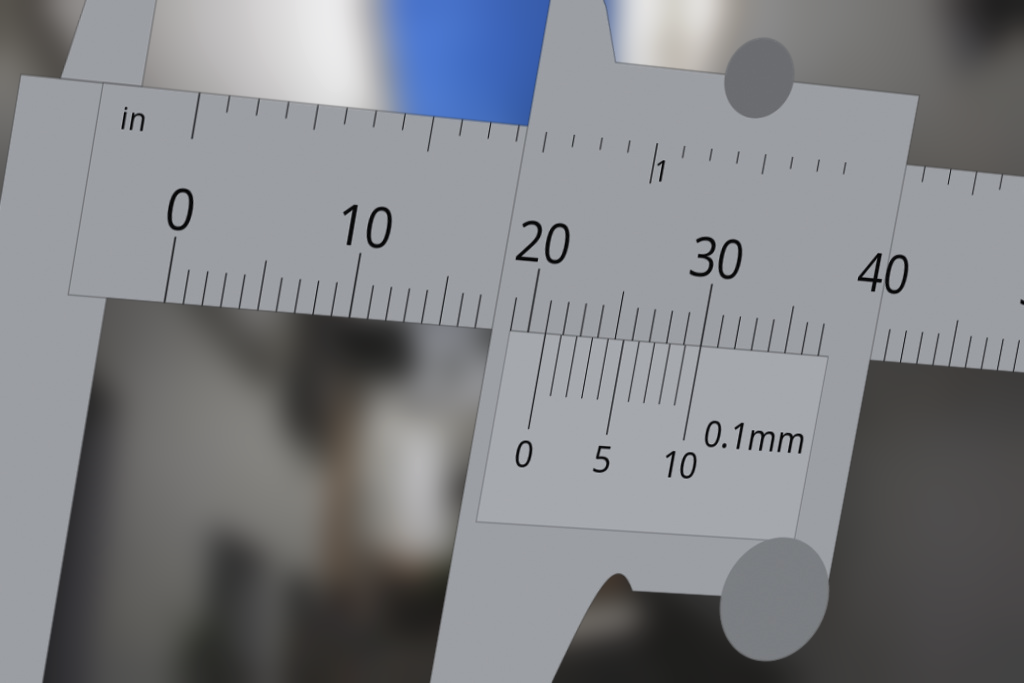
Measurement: 21.0 mm
